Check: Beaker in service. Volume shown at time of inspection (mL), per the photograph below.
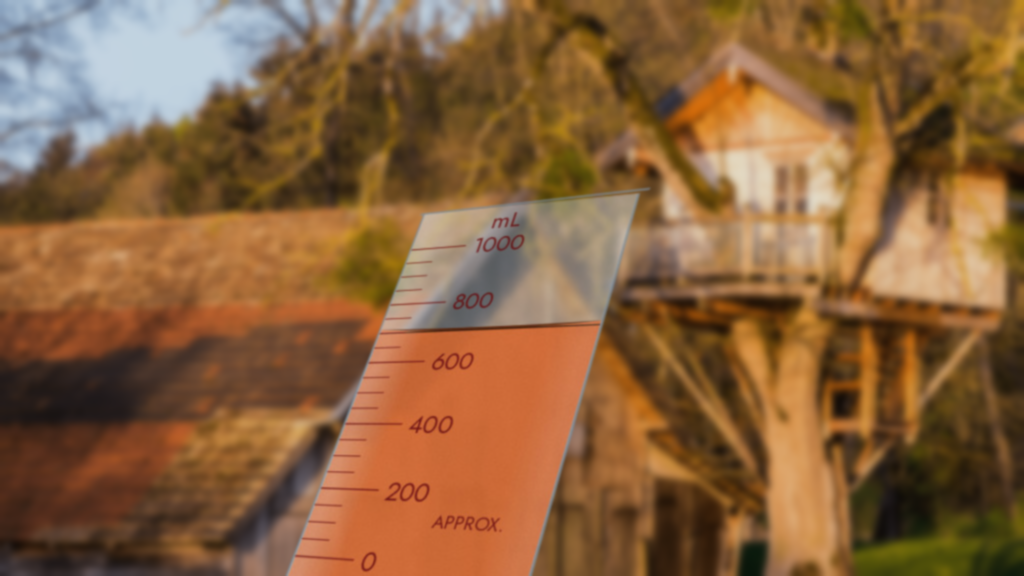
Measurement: 700 mL
